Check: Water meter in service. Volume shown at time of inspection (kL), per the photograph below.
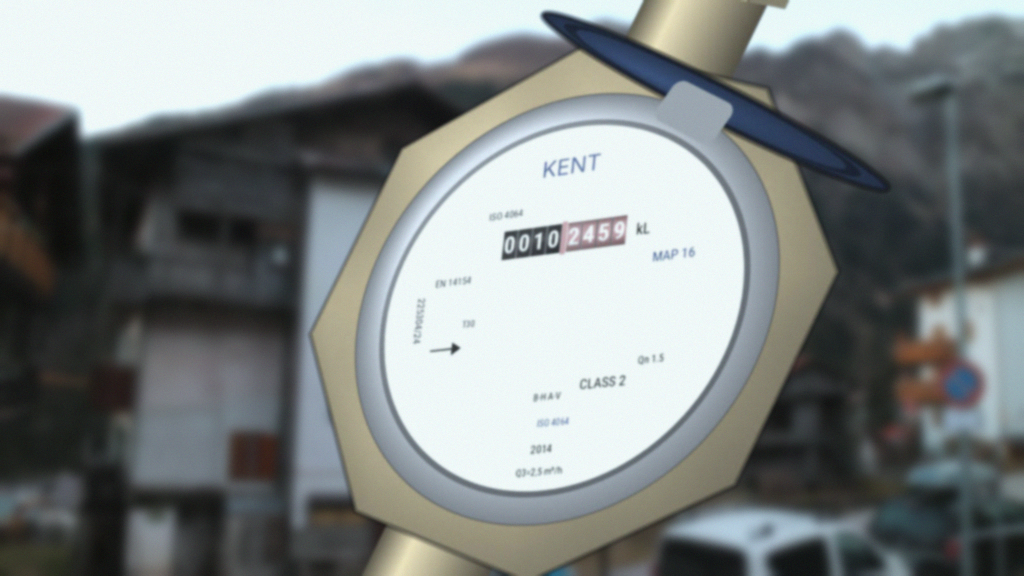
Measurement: 10.2459 kL
